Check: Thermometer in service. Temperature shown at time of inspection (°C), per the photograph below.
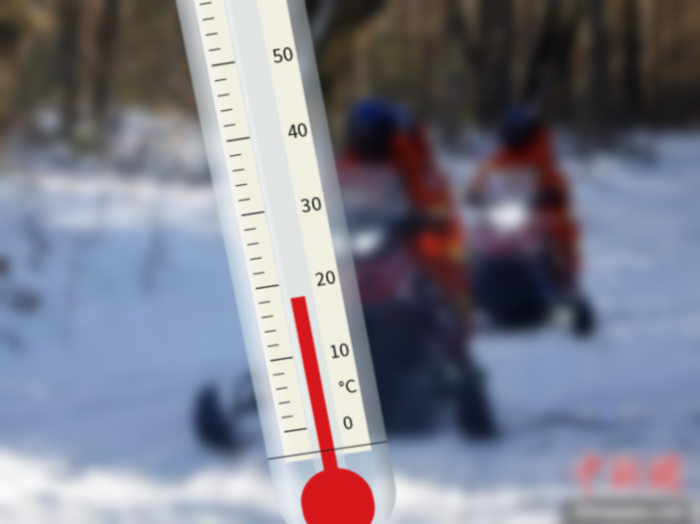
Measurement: 18 °C
